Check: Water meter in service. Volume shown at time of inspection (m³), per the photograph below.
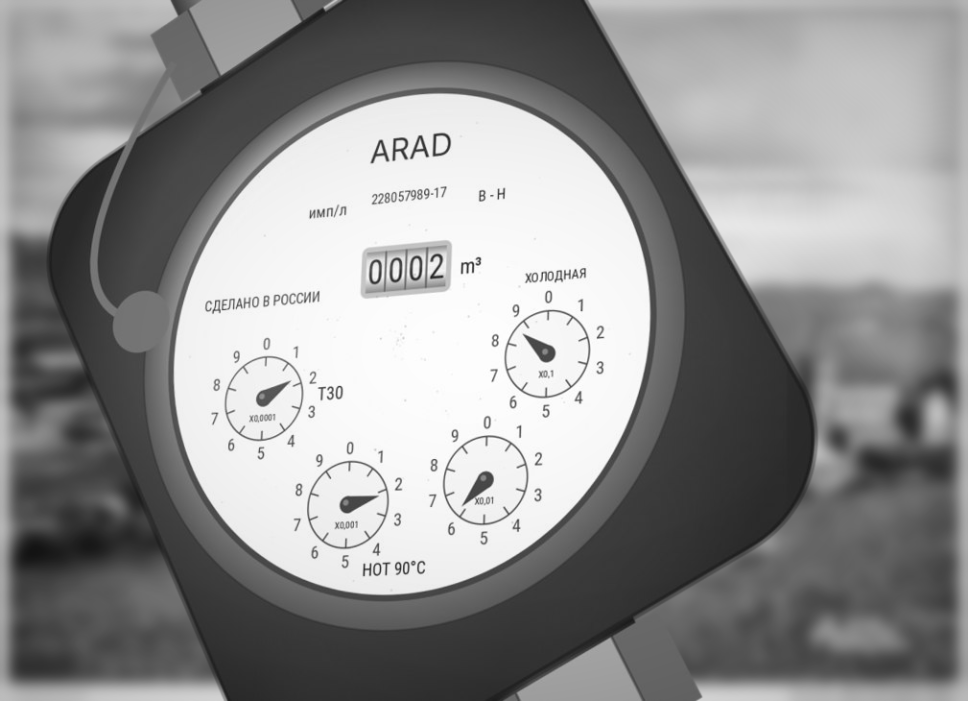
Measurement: 2.8621 m³
